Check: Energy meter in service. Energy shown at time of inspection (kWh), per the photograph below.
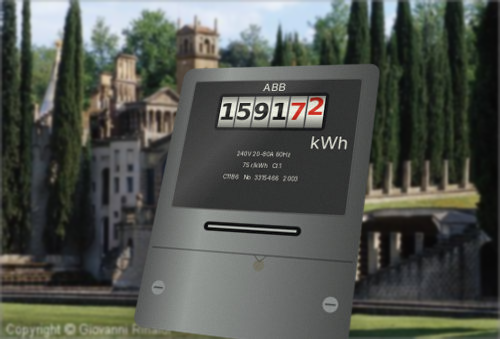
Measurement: 1591.72 kWh
